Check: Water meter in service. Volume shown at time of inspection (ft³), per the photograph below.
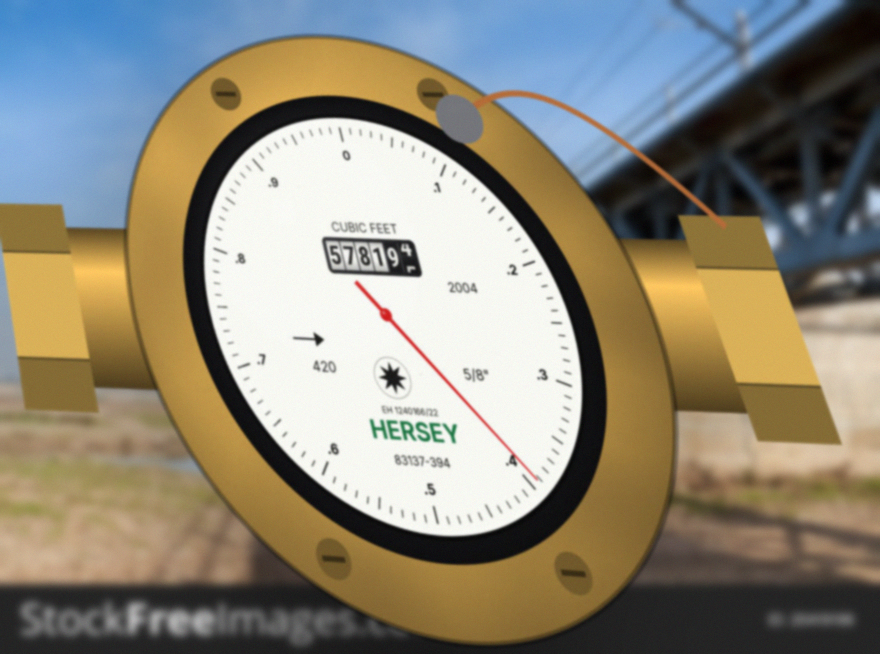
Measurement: 578194.39 ft³
